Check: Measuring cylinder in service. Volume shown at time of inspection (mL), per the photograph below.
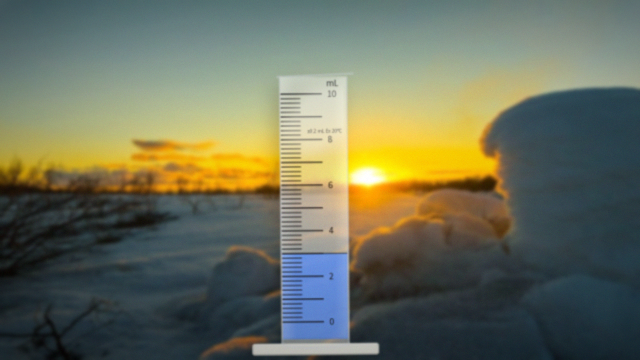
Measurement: 3 mL
